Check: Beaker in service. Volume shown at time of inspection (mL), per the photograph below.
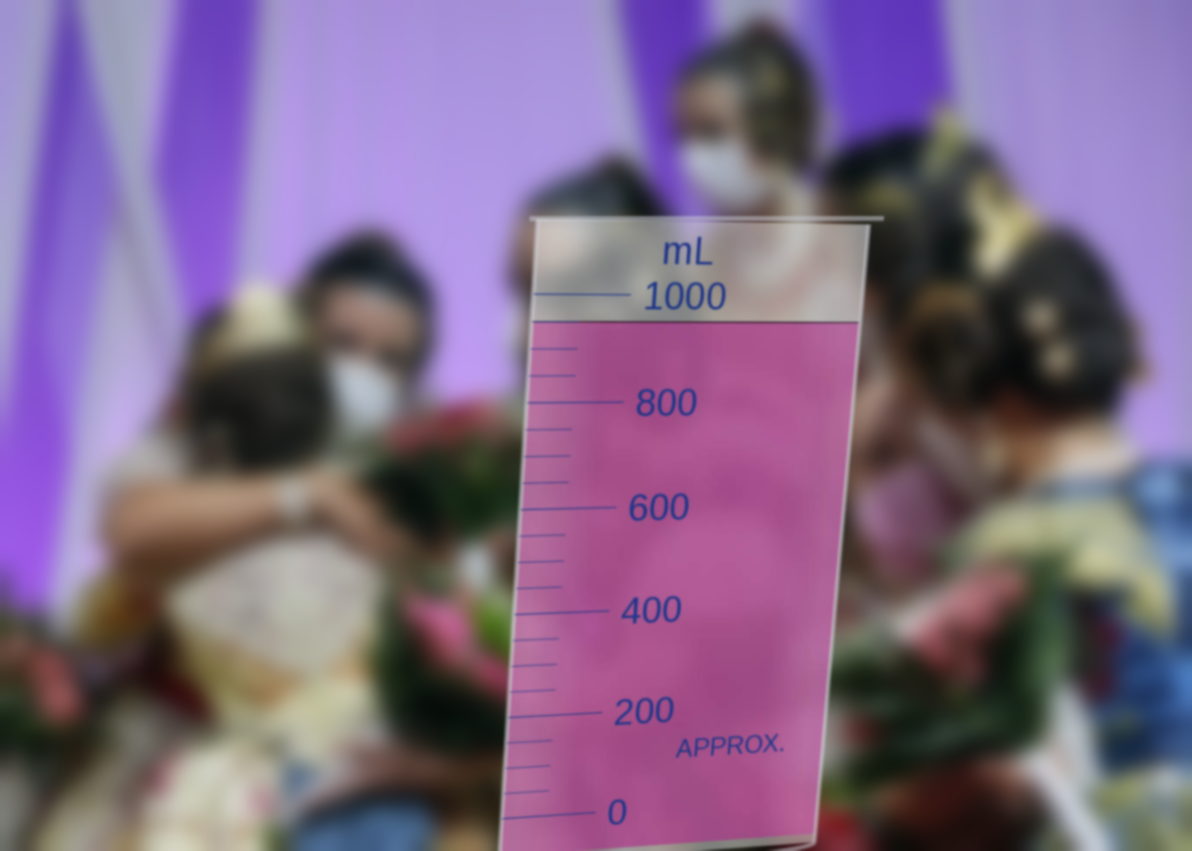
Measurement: 950 mL
